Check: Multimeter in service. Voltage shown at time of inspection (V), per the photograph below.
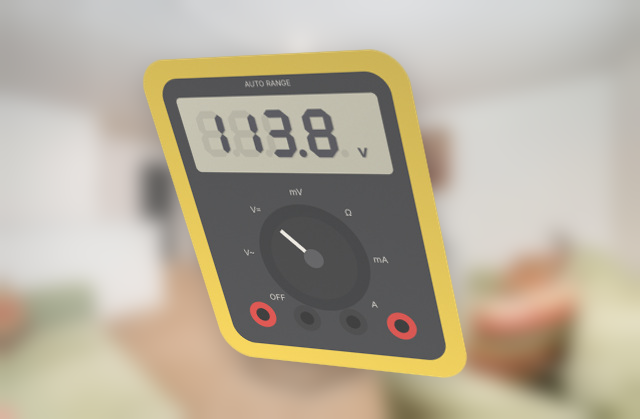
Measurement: 113.8 V
